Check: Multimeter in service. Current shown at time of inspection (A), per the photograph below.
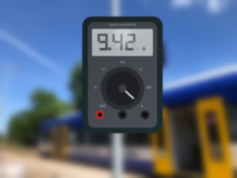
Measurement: 9.42 A
